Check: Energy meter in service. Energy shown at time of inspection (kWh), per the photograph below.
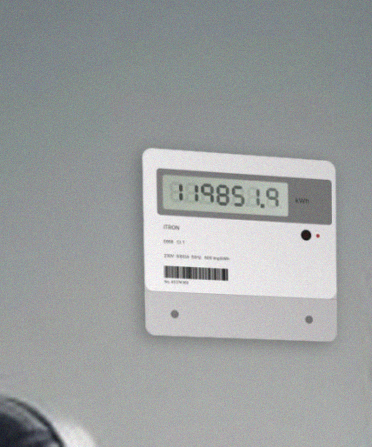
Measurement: 119851.9 kWh
